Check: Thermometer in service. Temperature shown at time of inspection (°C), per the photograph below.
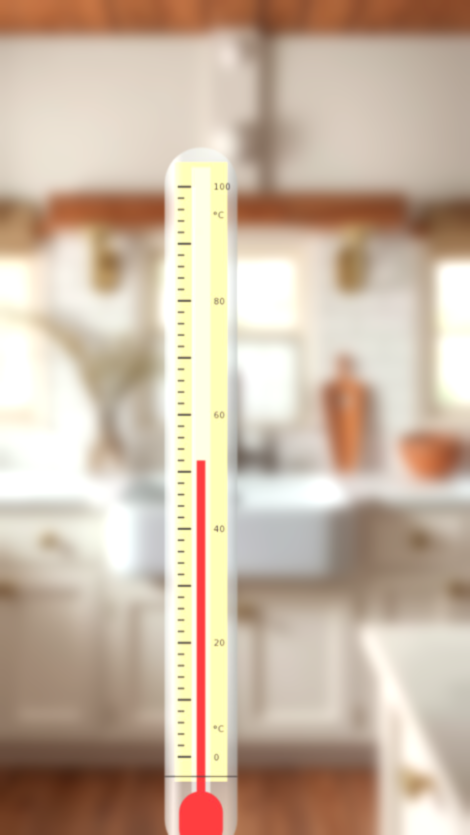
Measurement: 52 °C
